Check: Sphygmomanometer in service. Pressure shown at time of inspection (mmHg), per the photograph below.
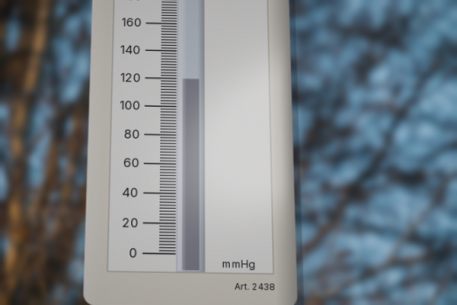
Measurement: 120 mmHg
